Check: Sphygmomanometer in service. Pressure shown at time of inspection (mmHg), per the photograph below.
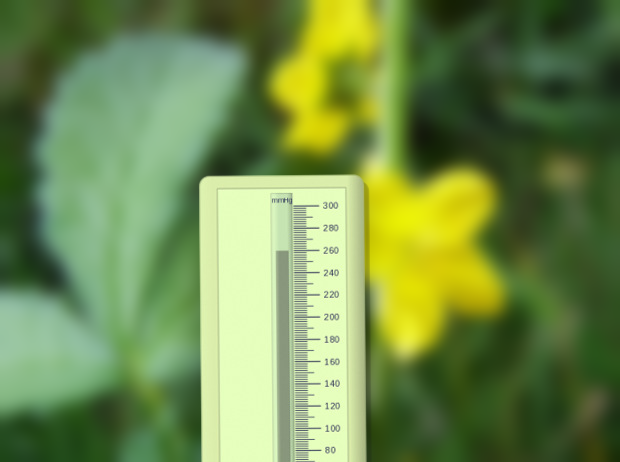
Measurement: 260 mmHg
